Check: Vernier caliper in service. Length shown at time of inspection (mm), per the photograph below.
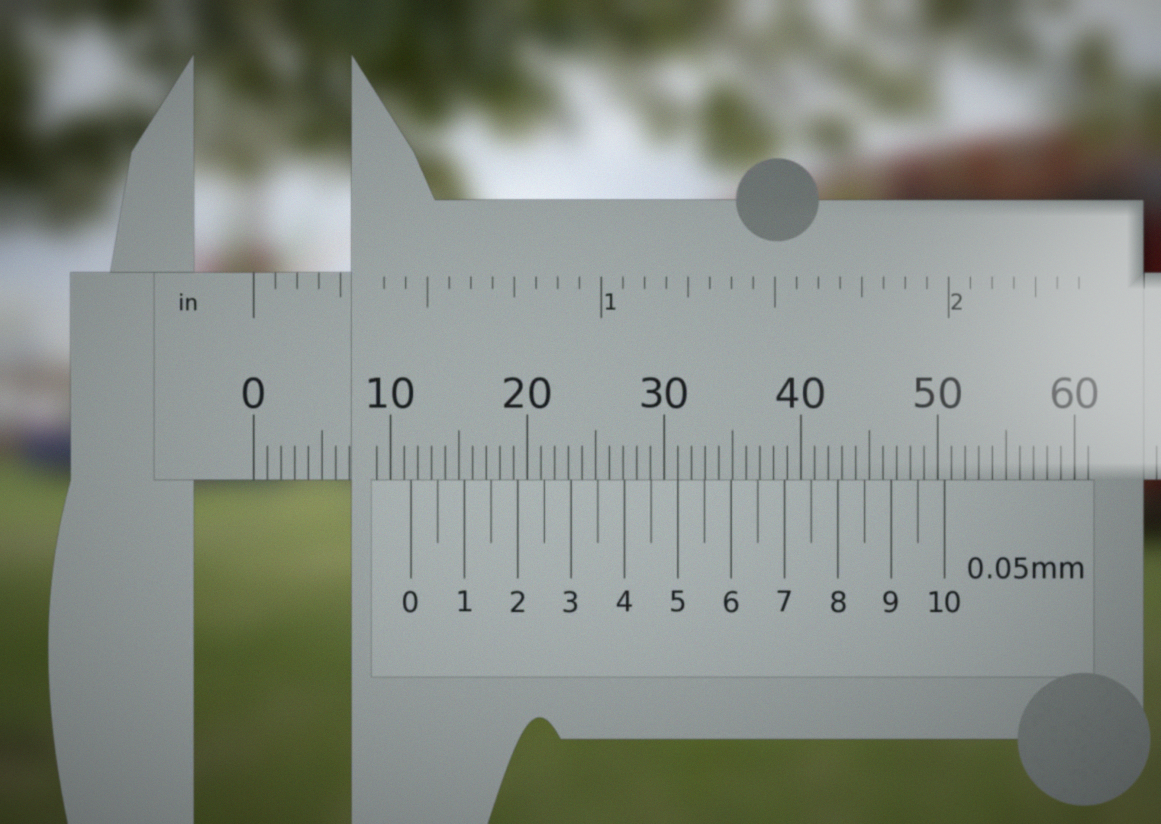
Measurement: 11.5 mm
